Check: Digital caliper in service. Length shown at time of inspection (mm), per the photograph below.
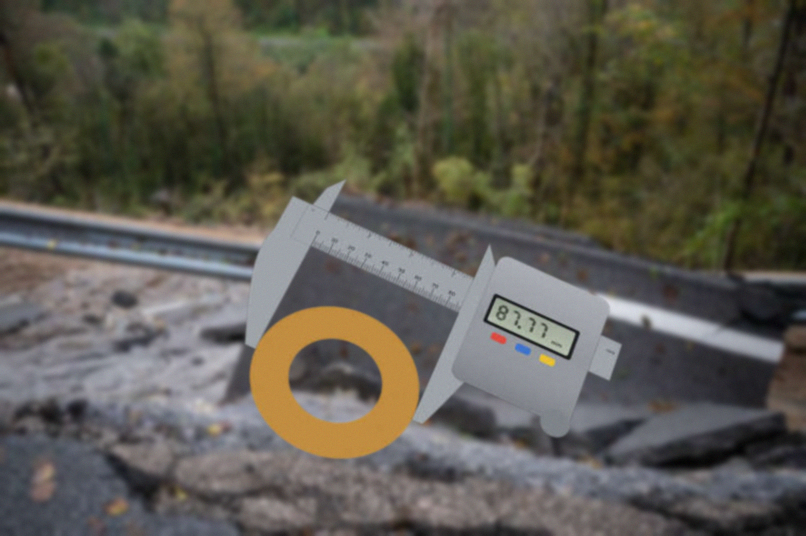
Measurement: 87.77 mm
